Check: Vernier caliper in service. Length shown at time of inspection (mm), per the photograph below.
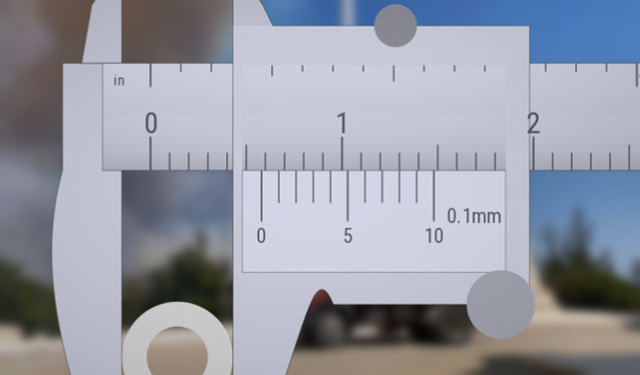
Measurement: 5.8 mm
